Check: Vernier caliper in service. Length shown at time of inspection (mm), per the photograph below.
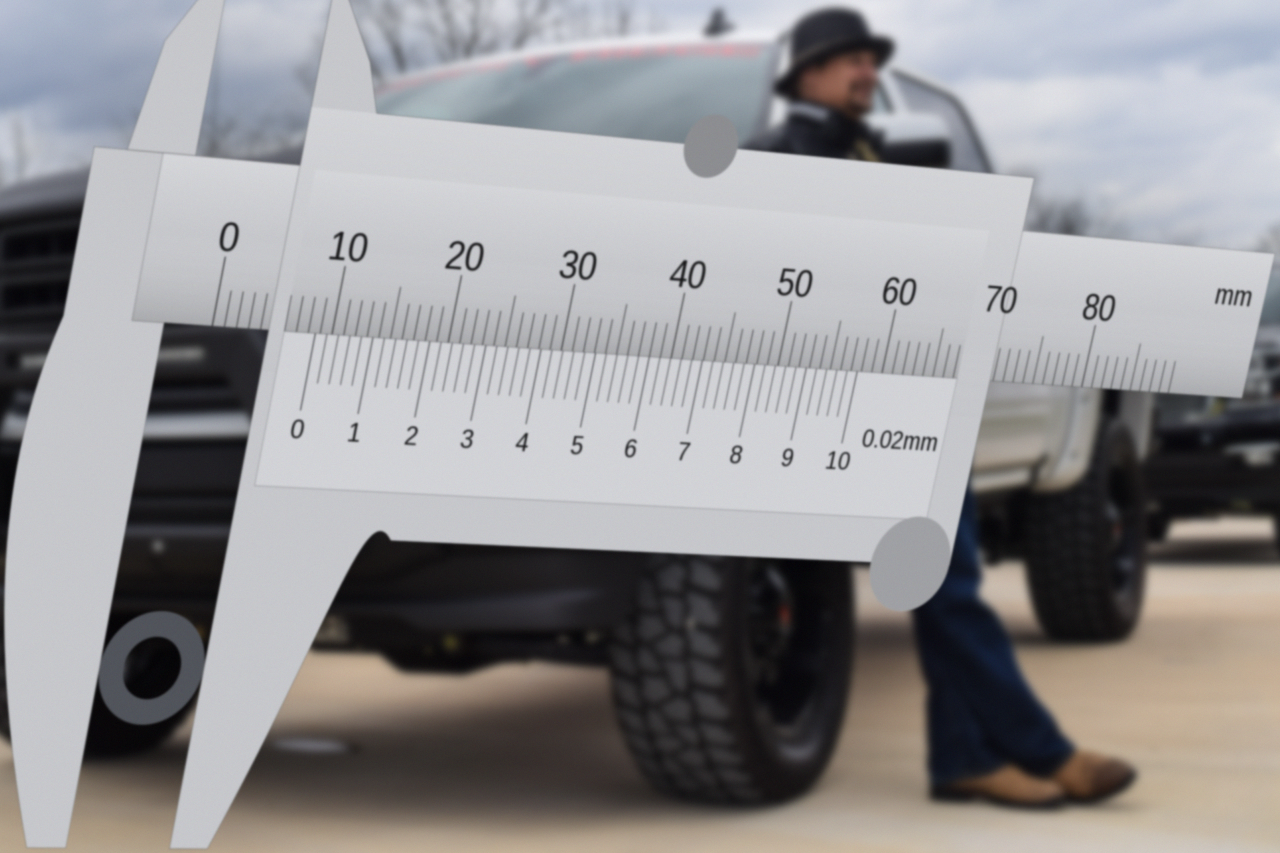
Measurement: 8.6 mm
